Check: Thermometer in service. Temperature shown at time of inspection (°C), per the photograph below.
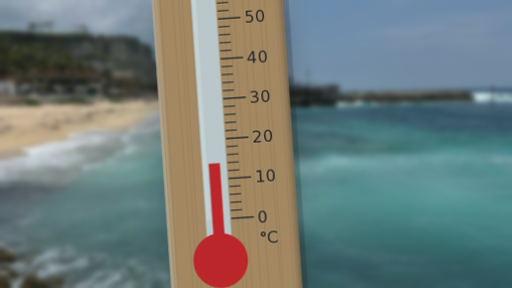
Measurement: 14 °C
